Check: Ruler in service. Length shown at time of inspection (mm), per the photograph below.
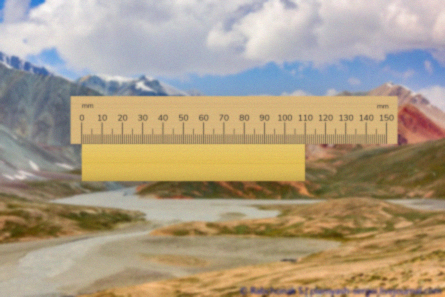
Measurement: 110 mm
